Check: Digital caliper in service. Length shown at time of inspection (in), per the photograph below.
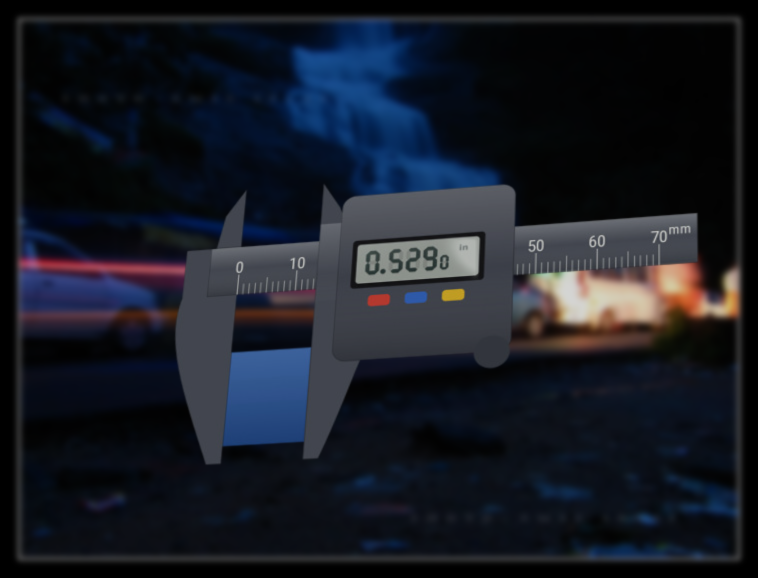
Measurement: 0.5290 in
